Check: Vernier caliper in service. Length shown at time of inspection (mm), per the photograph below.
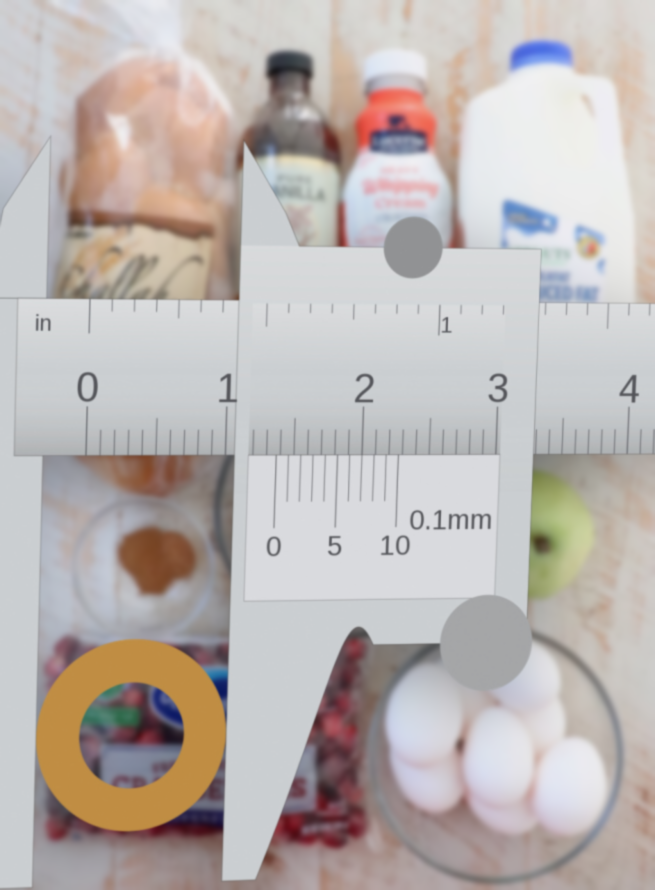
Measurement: 13.7 mm
